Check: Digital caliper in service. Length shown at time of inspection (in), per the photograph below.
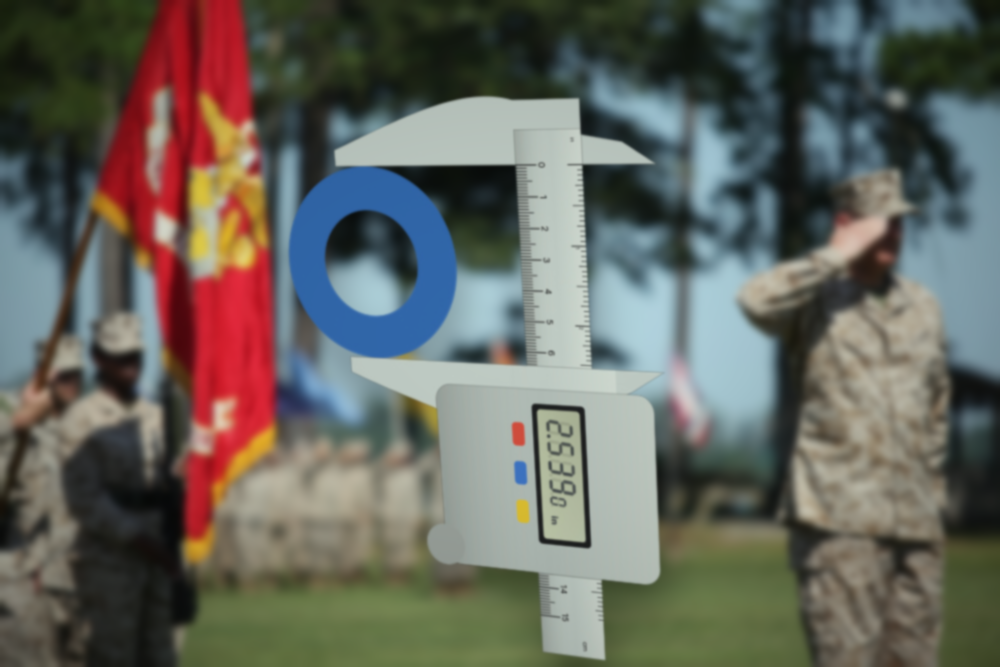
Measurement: 2.5390 in
